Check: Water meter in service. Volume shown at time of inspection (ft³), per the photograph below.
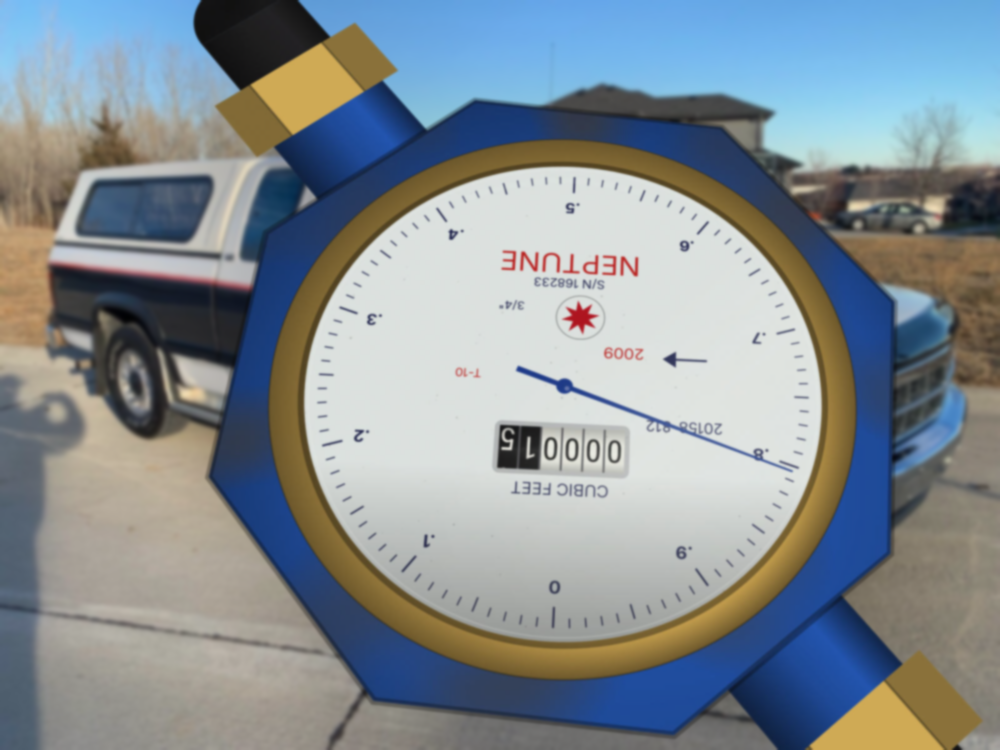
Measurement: 14.80 ft³
